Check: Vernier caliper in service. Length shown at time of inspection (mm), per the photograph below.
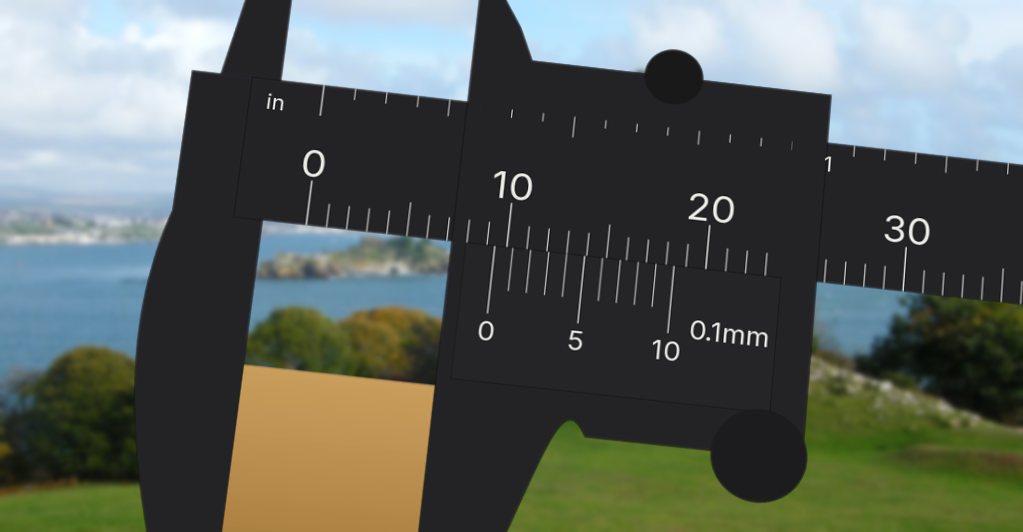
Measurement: 9.4 mm
